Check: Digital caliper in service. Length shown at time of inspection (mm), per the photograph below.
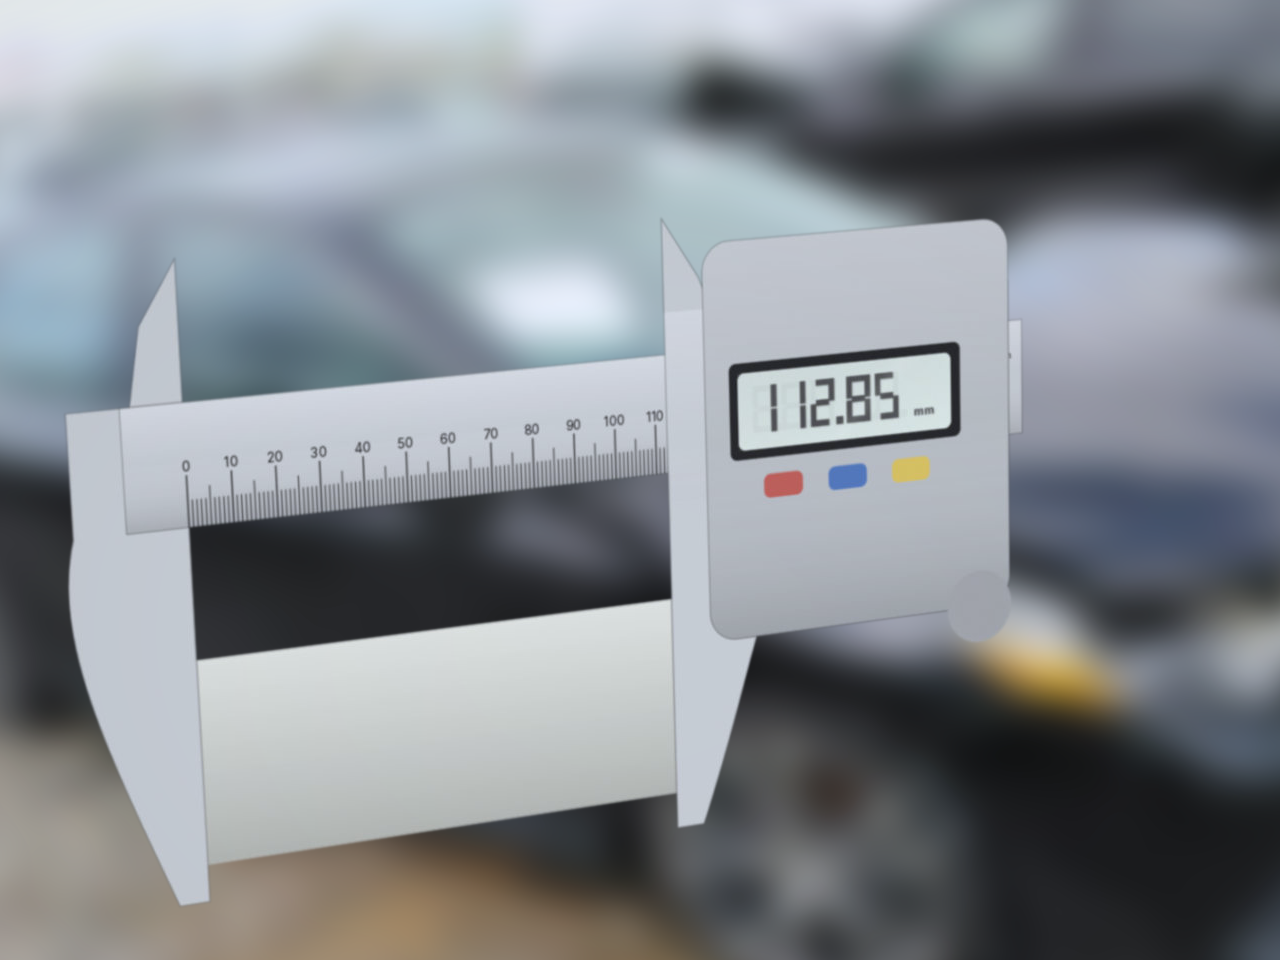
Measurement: 112.85 mm
